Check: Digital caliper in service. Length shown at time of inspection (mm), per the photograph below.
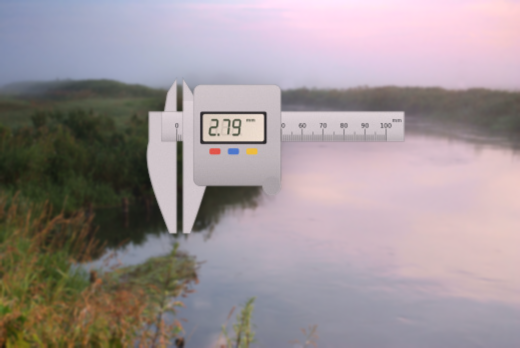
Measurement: 2.79 mm
